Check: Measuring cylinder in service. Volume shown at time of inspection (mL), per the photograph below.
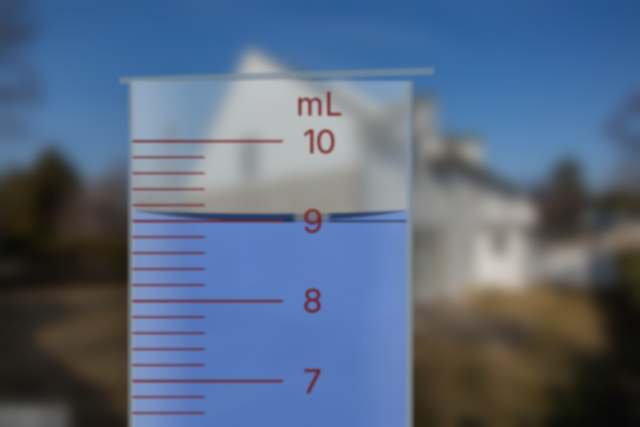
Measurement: 9 mL
